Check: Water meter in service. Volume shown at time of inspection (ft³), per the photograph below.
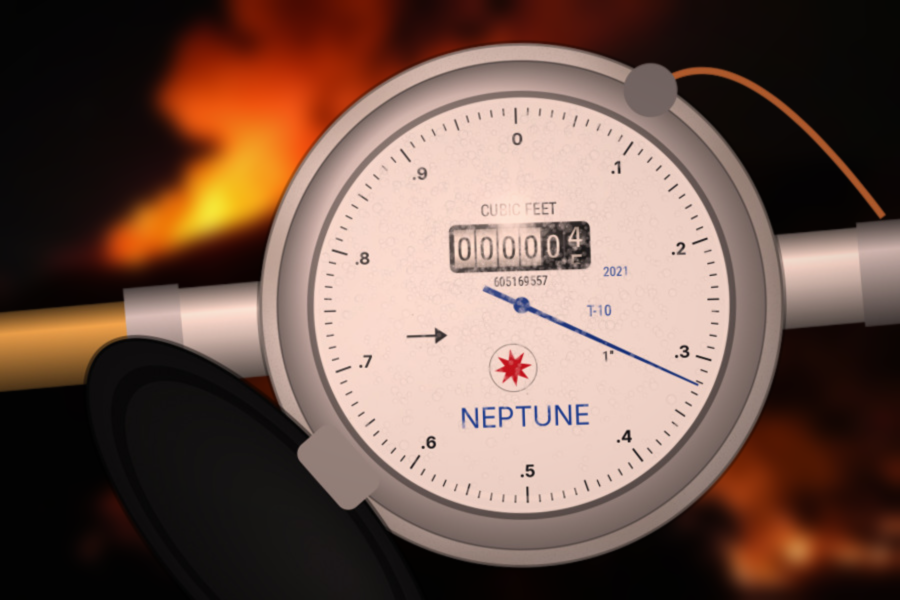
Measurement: 4.32 ft³
